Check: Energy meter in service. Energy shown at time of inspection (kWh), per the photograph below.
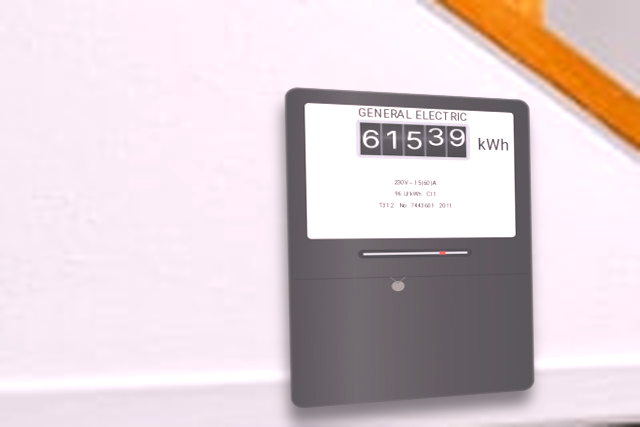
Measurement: 61539 kWh
